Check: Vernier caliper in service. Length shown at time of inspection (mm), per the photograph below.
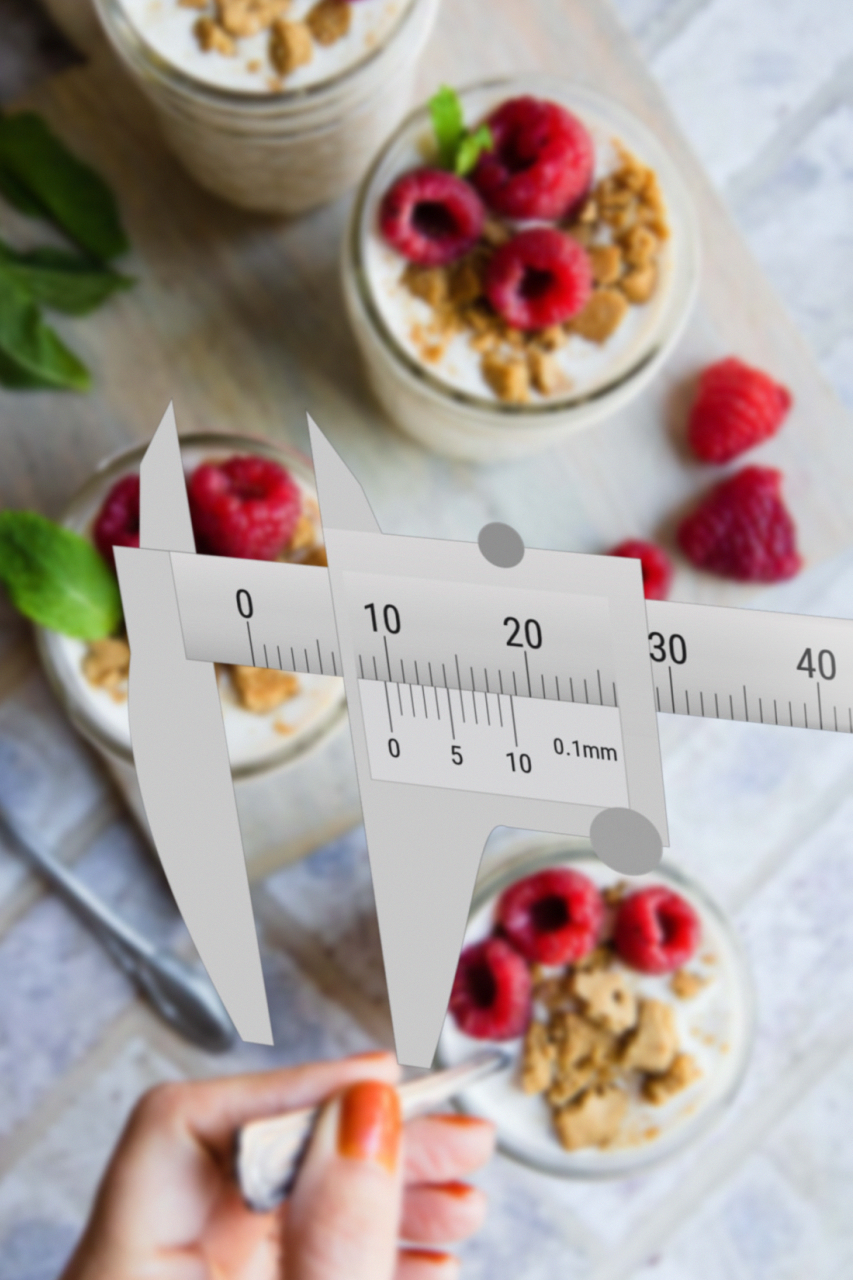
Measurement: 9.6 mm
